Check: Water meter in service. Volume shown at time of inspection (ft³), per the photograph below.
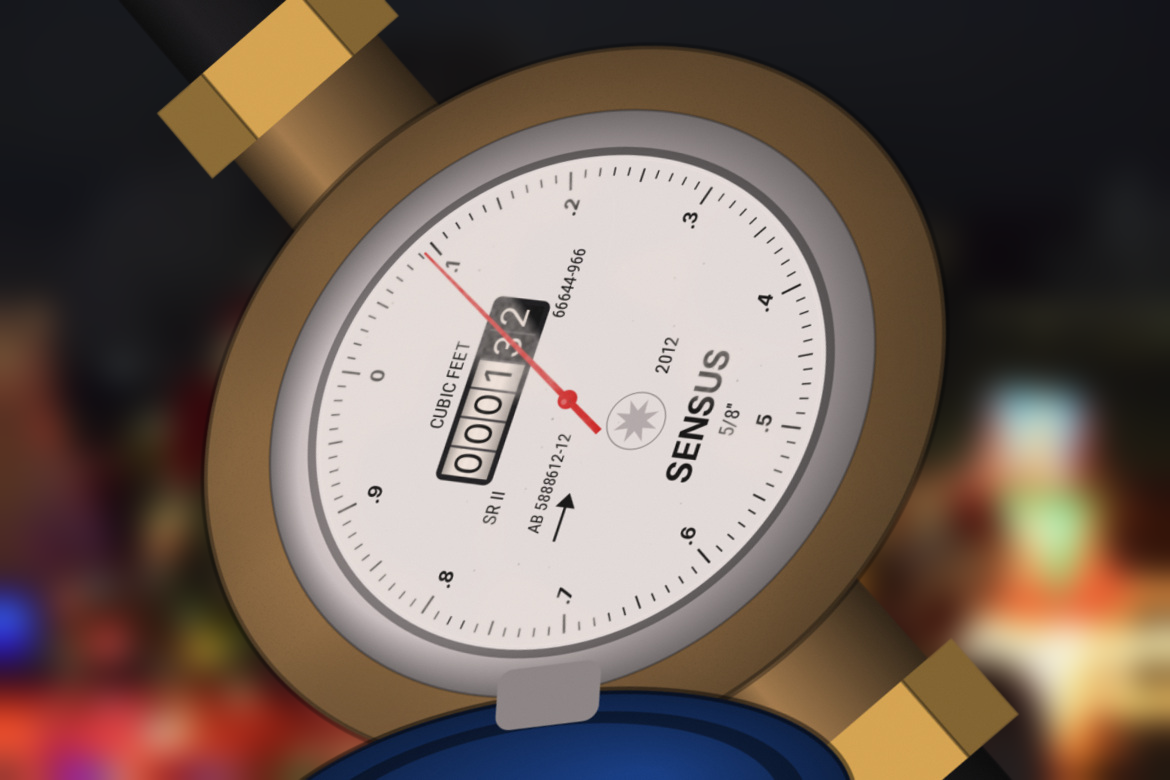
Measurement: 132.09 ft³
